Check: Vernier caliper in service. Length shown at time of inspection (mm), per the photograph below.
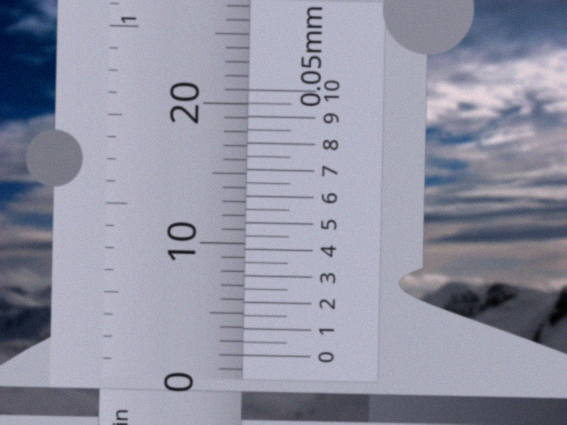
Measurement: 2.0 mm
